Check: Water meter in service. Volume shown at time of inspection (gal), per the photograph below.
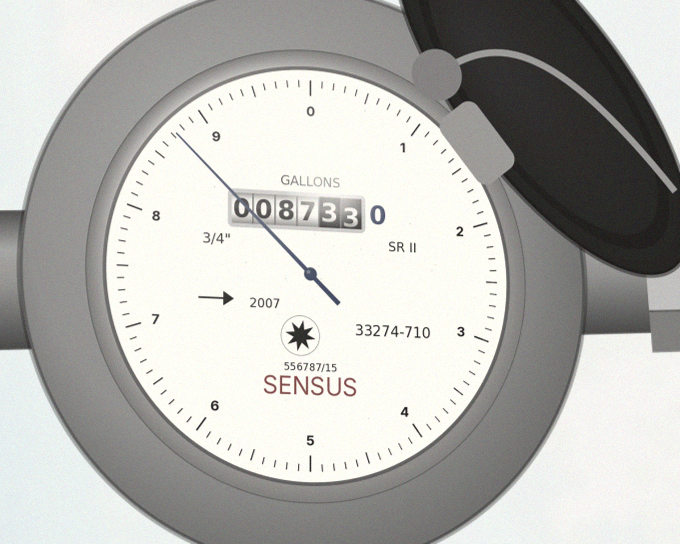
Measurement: 87328.7 gal
